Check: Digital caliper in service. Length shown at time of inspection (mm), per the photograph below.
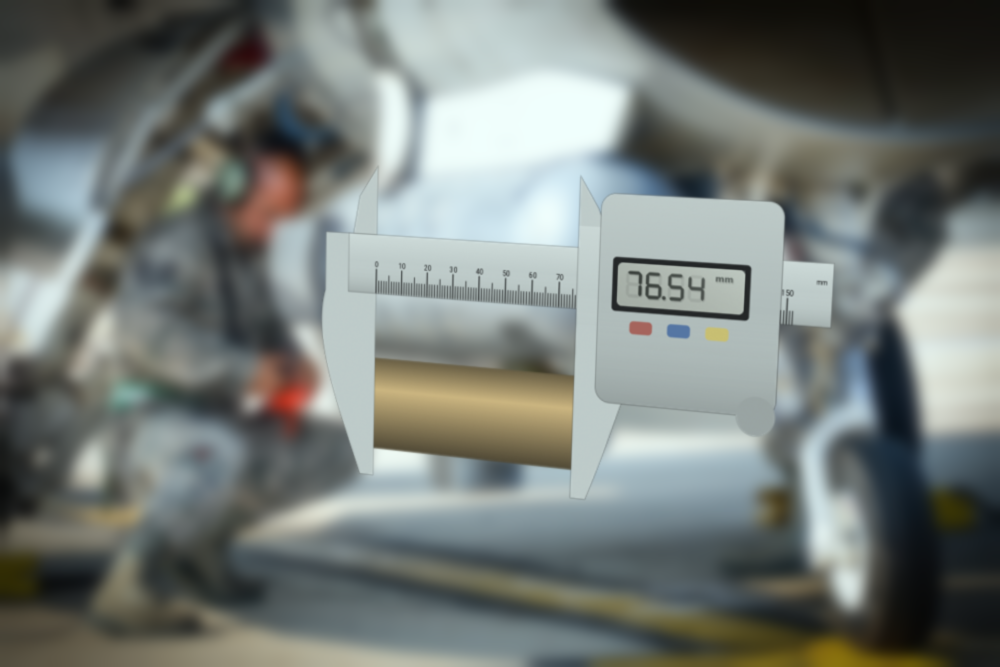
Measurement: 76.54 mm
